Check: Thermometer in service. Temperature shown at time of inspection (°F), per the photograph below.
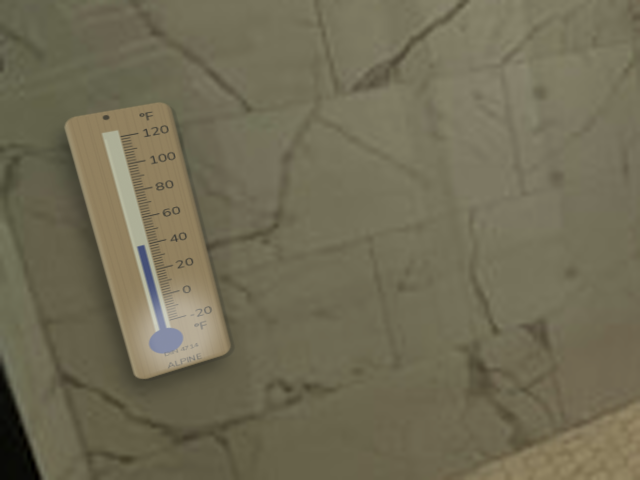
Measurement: 40 °F
